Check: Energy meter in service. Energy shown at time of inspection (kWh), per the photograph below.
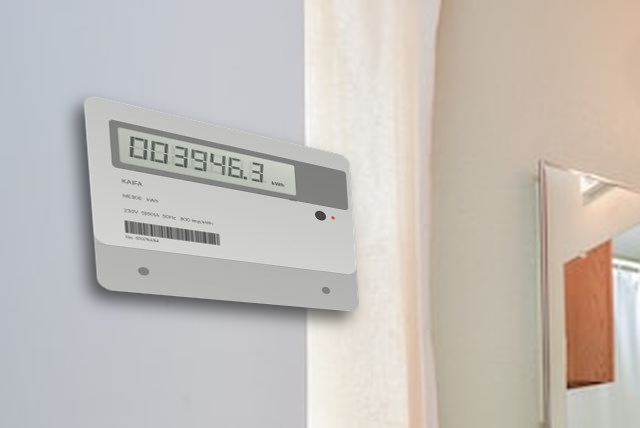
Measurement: 3946.3 kWh
